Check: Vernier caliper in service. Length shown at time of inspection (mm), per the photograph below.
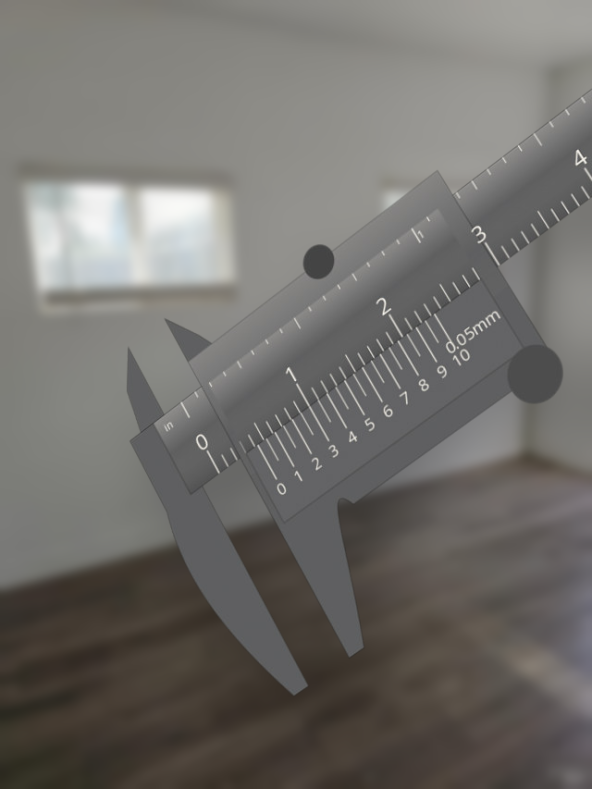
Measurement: 4.3 mm
